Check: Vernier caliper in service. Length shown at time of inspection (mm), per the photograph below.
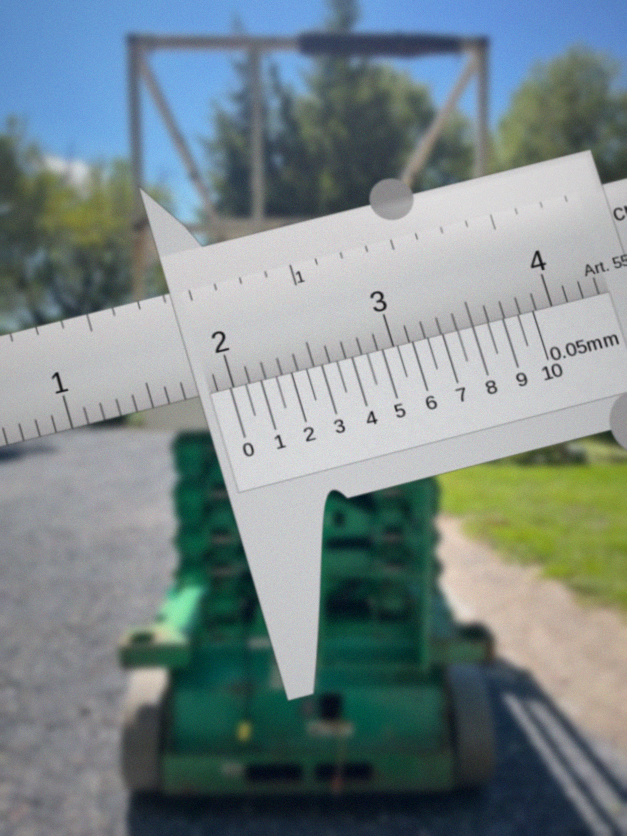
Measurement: 19.8 mm
